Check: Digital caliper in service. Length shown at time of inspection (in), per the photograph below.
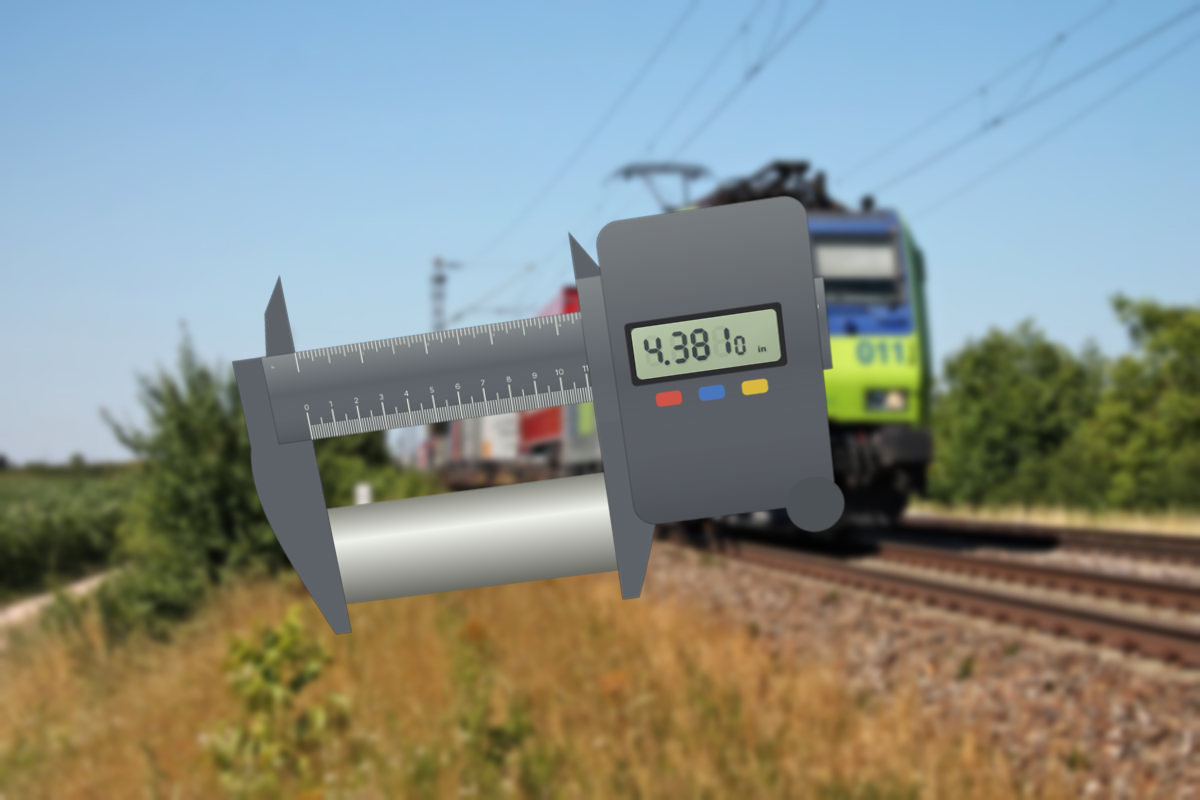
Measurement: 4.3810 in
